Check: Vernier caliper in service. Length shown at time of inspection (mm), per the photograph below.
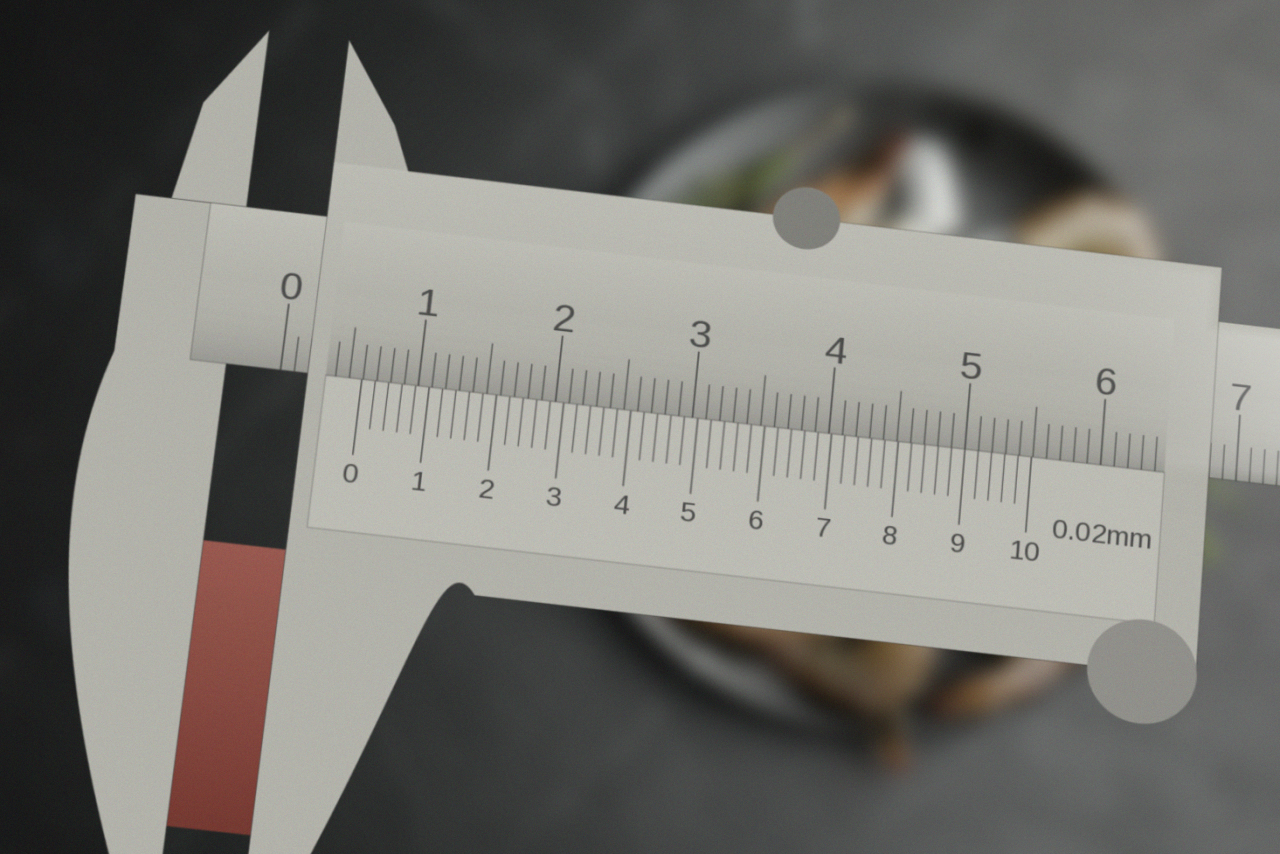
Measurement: 5.9 mm
